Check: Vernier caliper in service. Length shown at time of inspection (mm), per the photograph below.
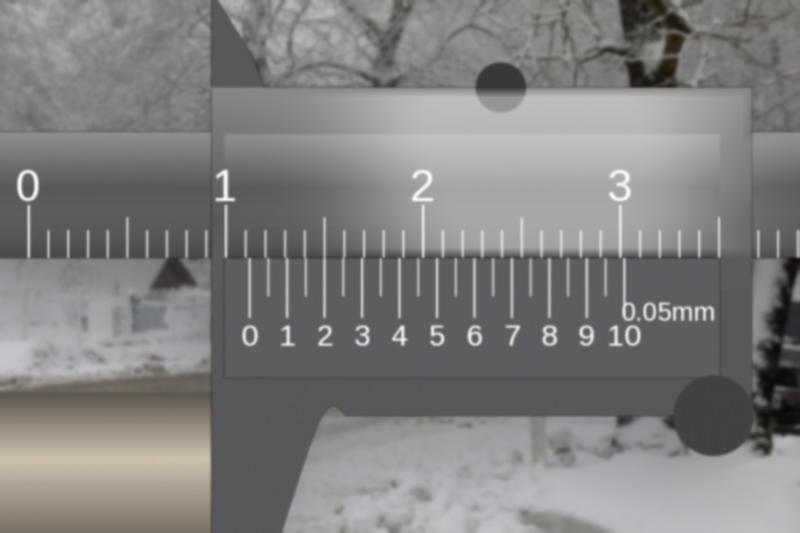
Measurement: 11.2 mm
